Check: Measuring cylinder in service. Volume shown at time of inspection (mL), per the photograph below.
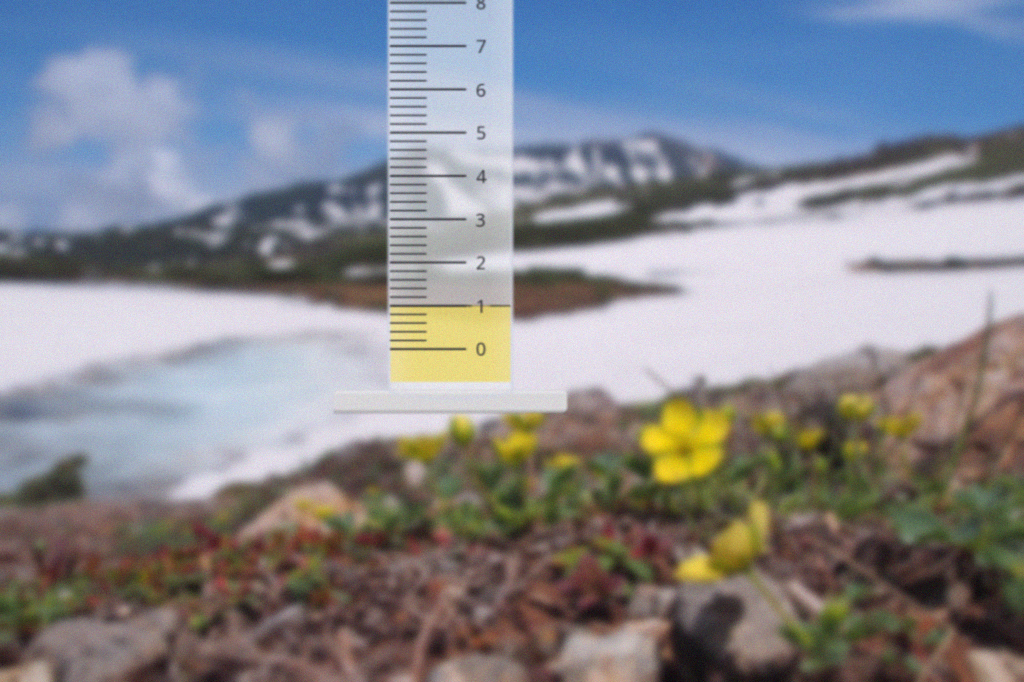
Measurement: 1 mL
